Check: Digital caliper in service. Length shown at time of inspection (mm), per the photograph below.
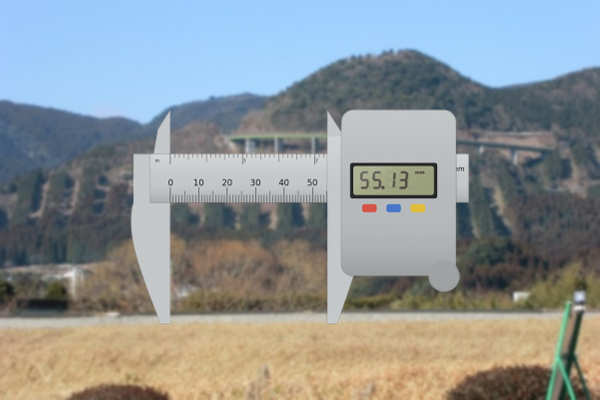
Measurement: 55.13 mm
